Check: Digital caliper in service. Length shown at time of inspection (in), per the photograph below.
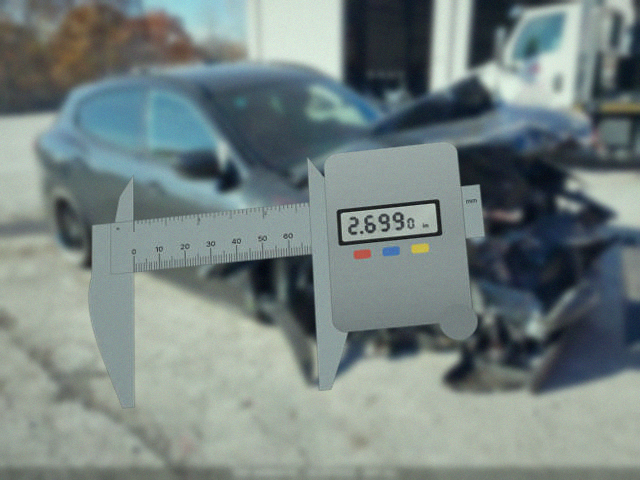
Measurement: 2.6990 in
